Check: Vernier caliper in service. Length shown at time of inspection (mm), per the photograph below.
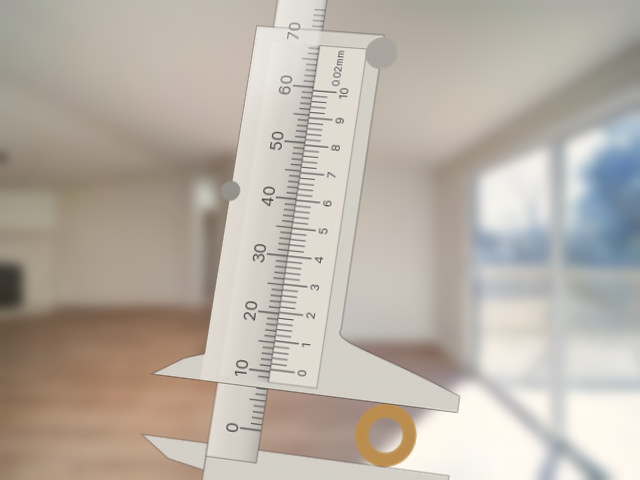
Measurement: 10.4 mm
